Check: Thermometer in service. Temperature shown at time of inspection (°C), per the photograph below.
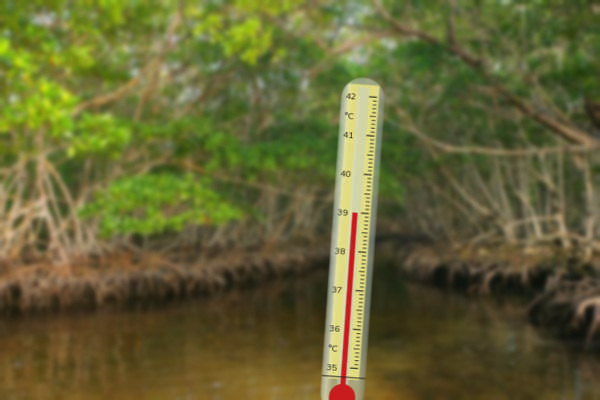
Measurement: 39 °C
